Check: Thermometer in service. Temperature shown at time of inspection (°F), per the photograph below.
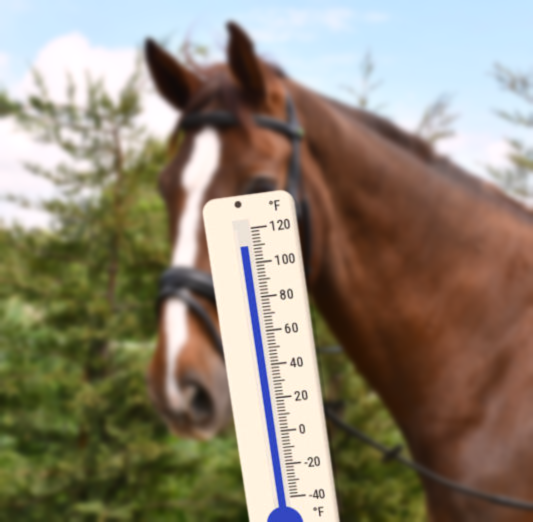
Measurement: 110 °F
